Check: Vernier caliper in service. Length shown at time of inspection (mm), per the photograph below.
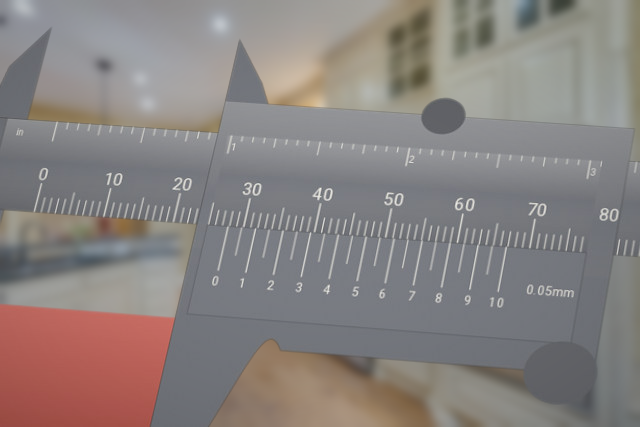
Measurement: 27.8 mm
